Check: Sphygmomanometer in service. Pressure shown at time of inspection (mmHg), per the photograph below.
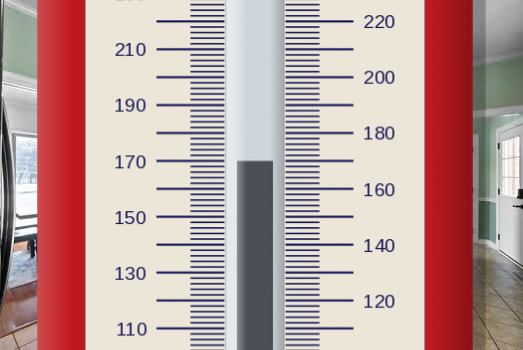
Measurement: 170 mmHg
